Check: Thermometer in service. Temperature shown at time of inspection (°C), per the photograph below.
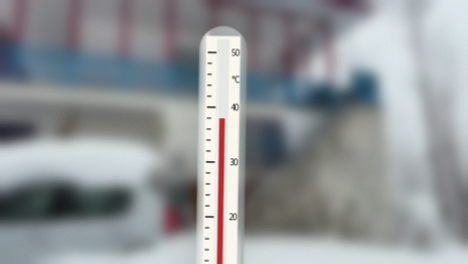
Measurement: 38 °C
